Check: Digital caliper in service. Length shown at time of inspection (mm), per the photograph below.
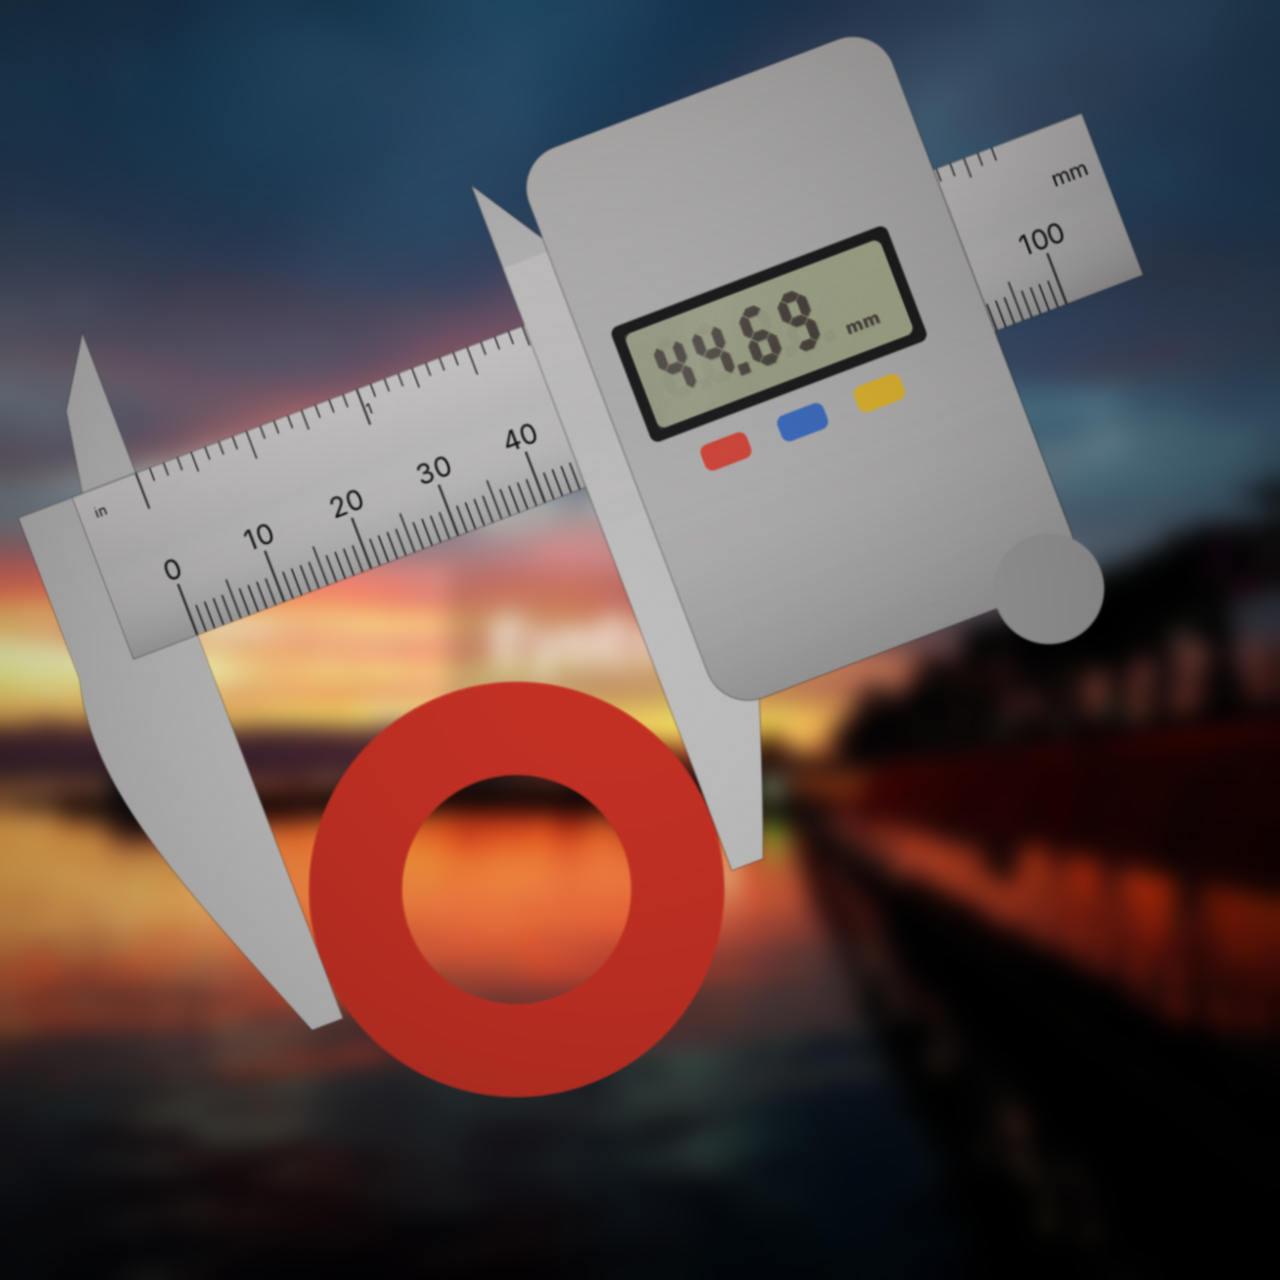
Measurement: 44.69 mm
